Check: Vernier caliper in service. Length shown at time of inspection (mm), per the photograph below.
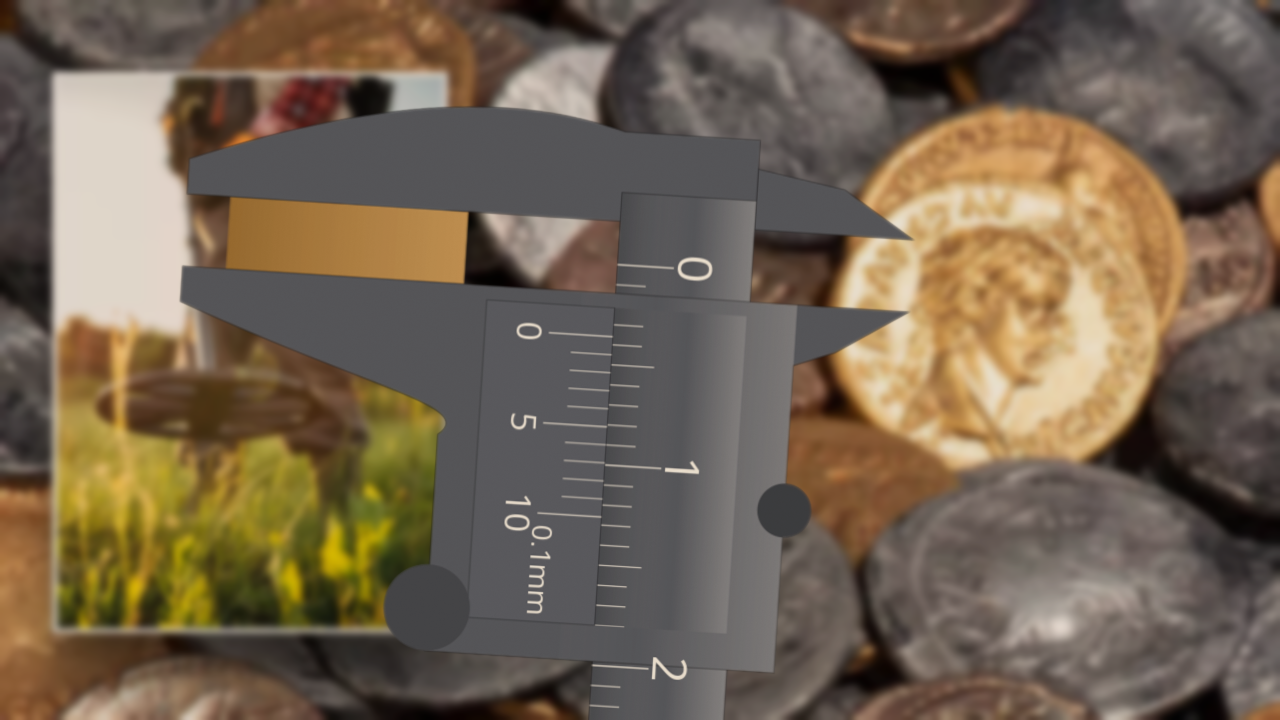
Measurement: 3.6 mm
